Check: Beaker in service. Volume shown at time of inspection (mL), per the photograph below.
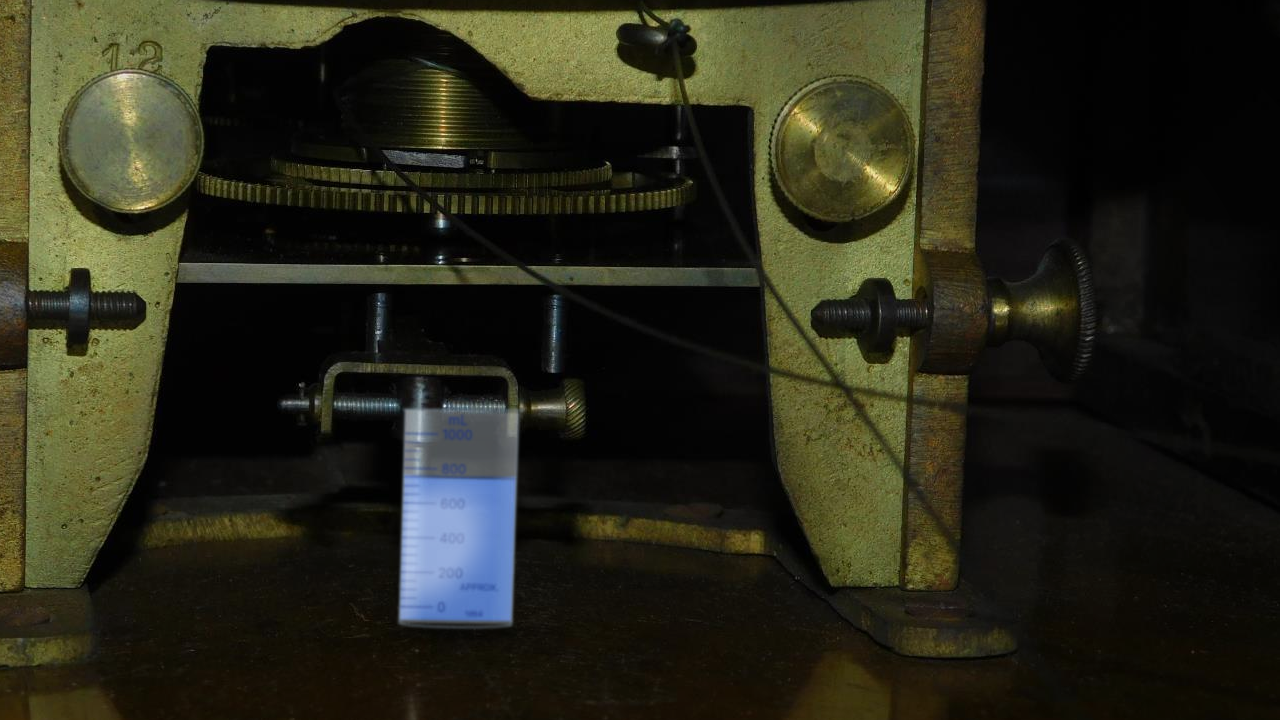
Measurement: 750 mL
